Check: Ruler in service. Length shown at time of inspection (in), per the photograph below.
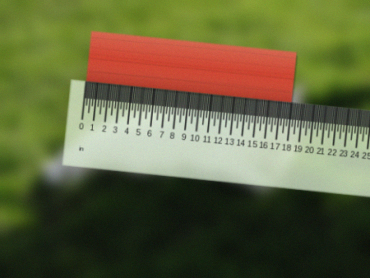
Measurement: 18 in
